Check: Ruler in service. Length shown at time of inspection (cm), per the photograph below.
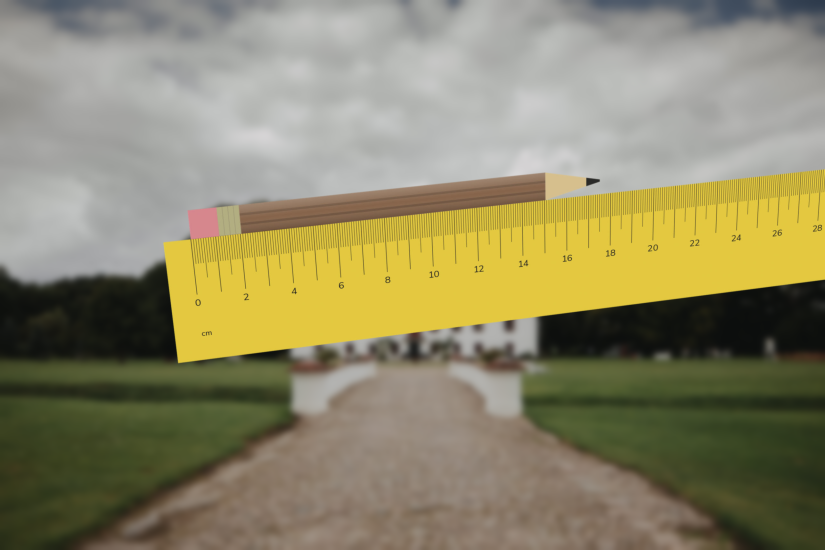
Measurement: 17.5 cm
